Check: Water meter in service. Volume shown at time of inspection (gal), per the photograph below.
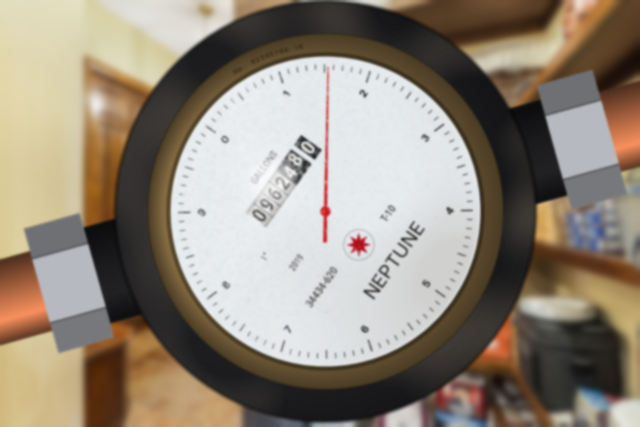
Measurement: 962481.5 gal
